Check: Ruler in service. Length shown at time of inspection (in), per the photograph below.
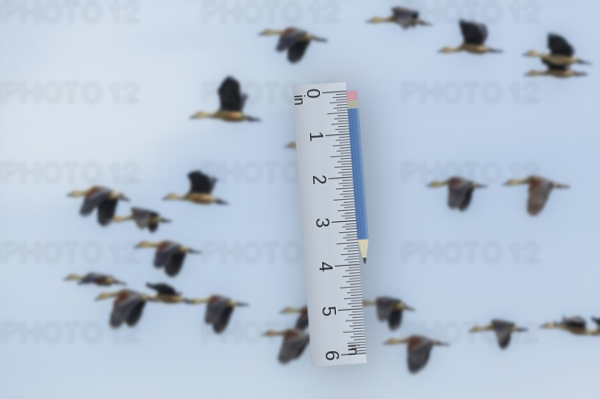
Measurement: 4 in
